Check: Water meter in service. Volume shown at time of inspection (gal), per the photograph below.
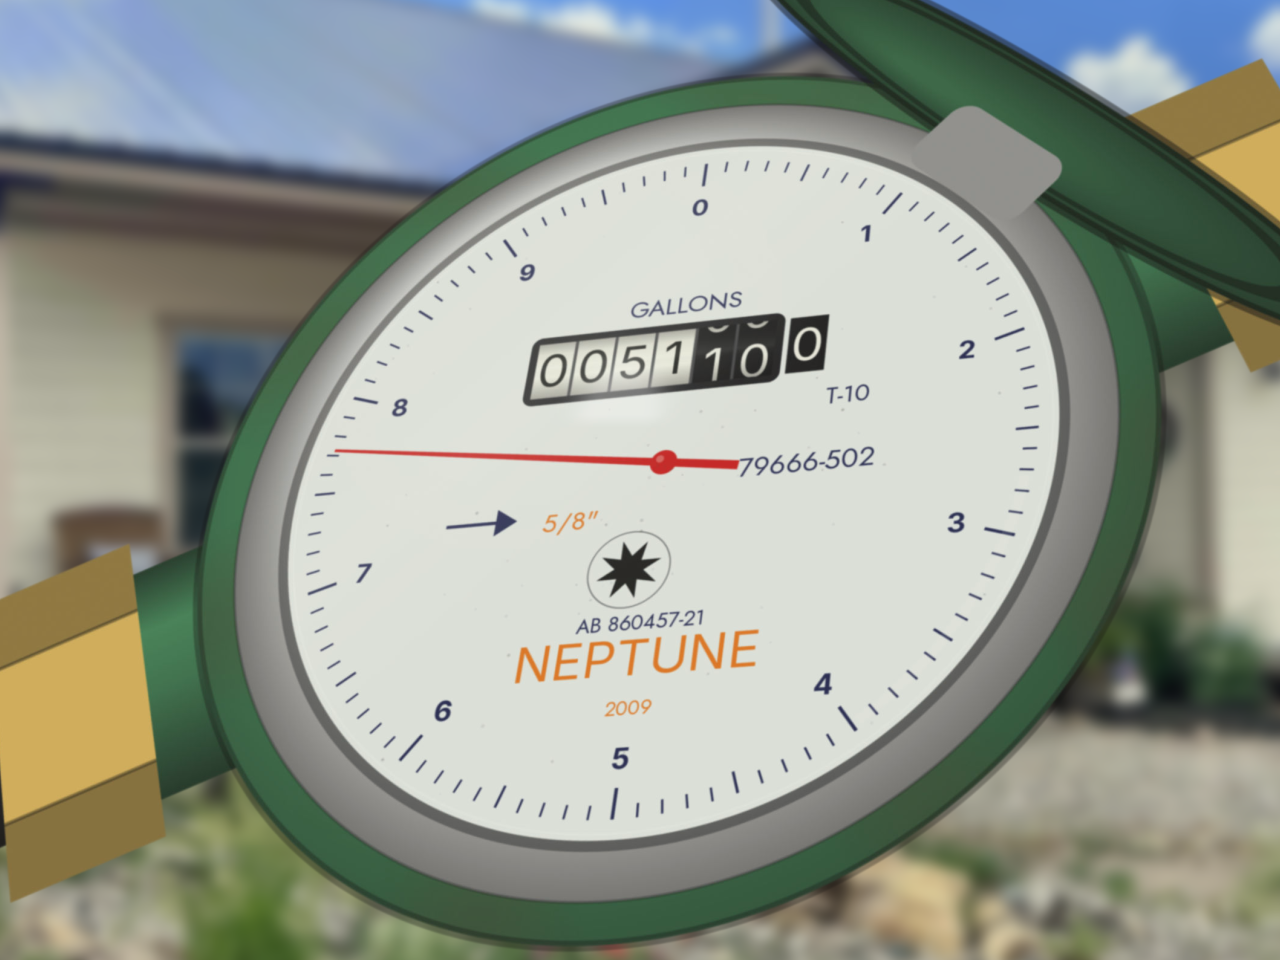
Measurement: 51097.7 gal
